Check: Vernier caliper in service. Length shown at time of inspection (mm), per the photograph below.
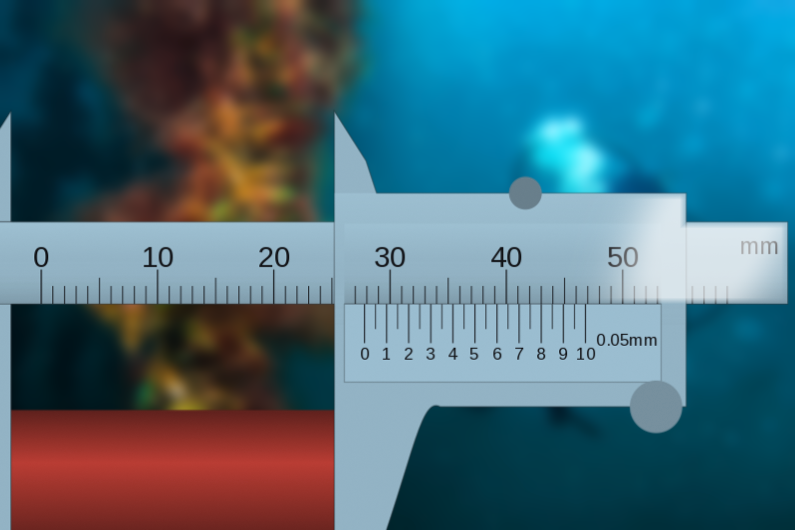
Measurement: 27.8 mm
